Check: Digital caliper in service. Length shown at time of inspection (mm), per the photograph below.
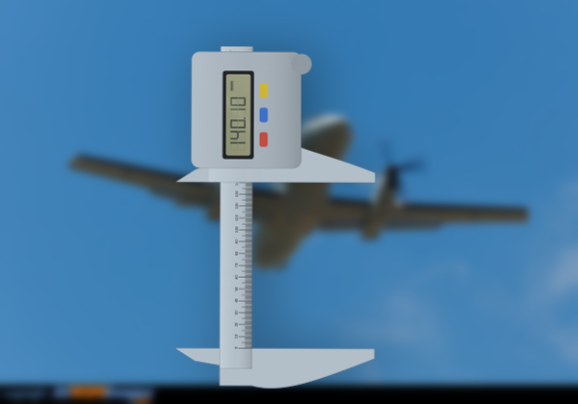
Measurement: 140.10 mm
